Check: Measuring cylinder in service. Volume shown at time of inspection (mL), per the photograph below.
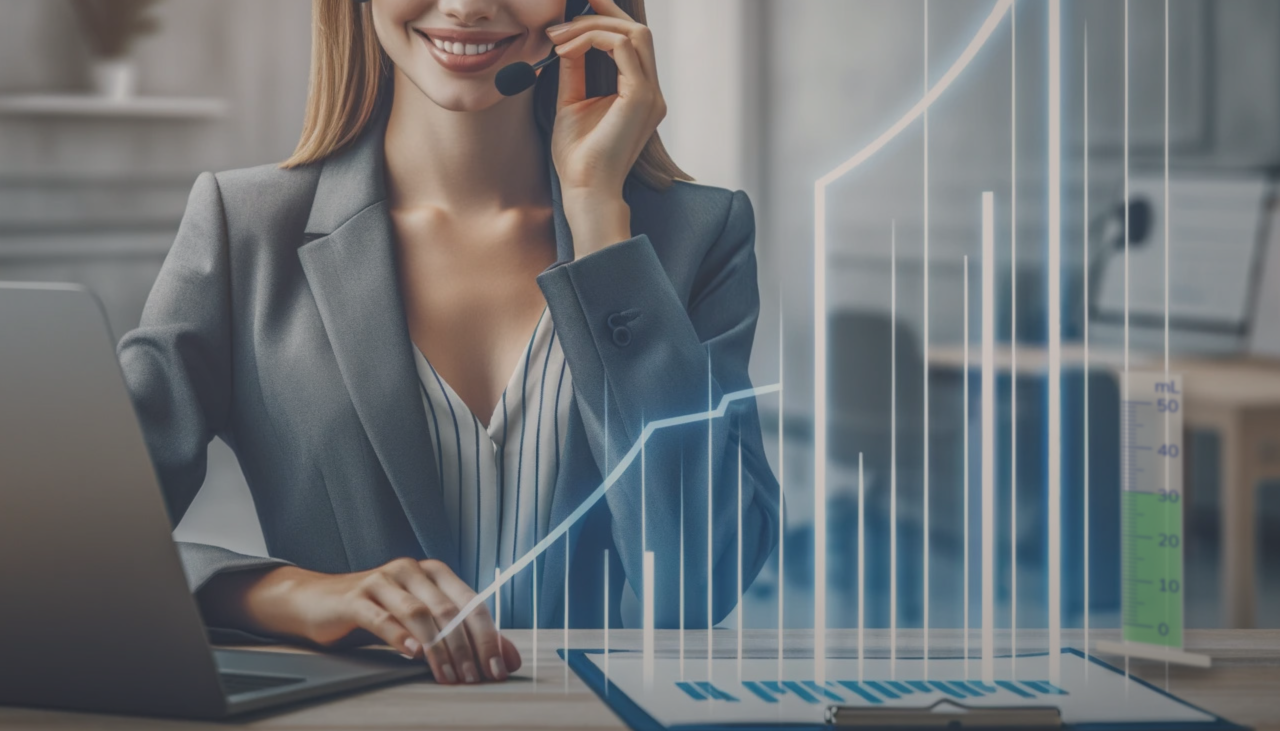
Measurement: 30 mL
